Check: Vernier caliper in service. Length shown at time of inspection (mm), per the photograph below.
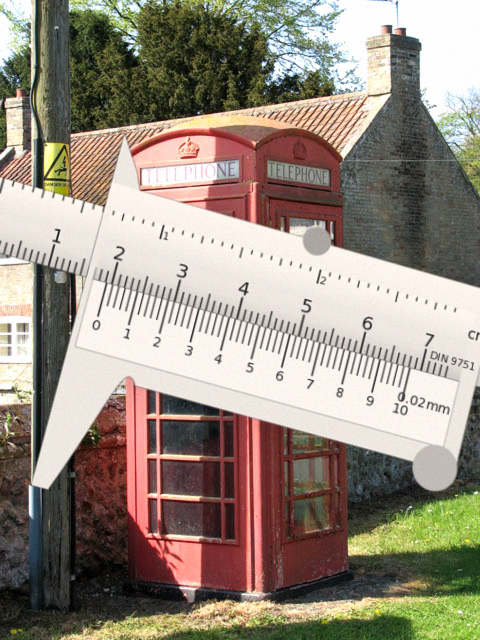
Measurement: 19.2 mm
